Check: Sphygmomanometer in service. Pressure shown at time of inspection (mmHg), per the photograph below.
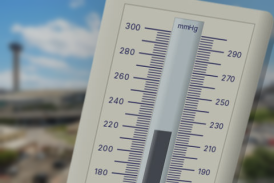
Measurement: 220 mmHg
